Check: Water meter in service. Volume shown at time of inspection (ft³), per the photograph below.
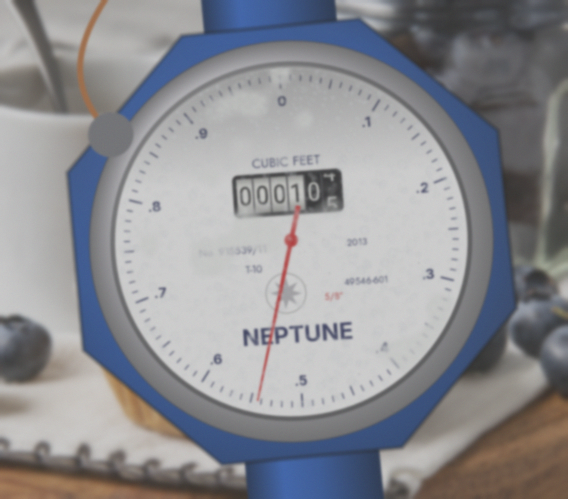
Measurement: 104.54 ft³
